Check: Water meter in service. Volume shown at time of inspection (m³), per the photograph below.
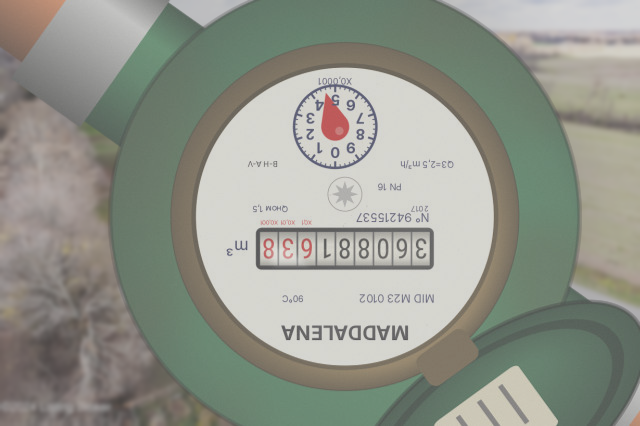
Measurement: 360881.6384 m³
